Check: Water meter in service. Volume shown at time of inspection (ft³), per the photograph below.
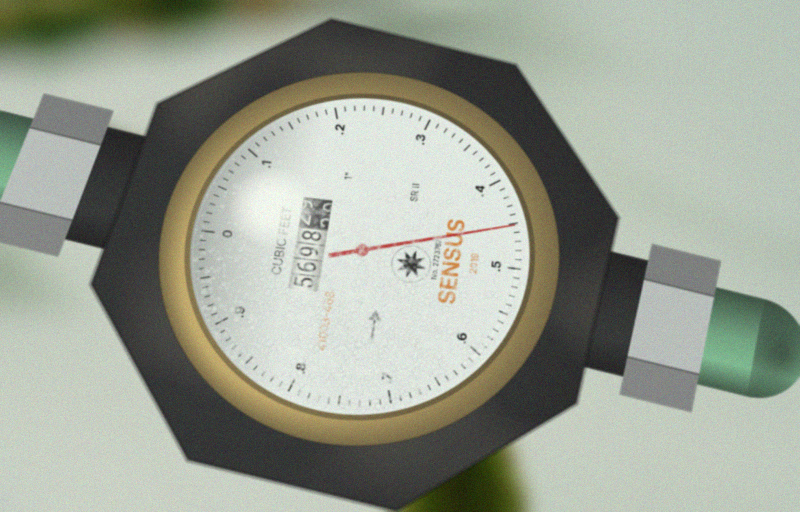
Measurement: 569829.45 ft³
